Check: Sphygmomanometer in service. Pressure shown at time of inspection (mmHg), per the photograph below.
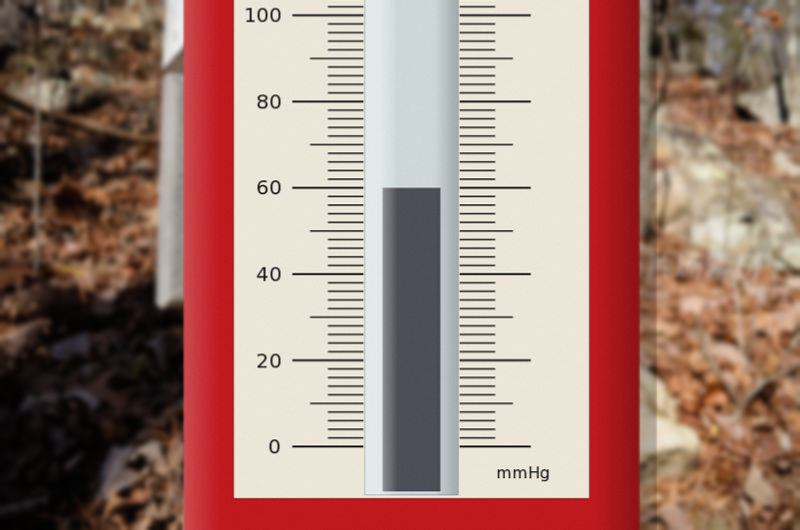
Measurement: 60 mmHg
